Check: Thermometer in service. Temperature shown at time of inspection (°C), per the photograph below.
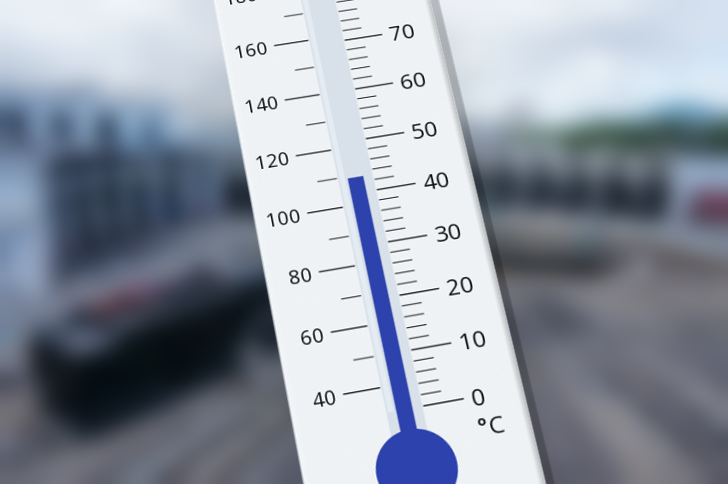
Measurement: 43 °C
